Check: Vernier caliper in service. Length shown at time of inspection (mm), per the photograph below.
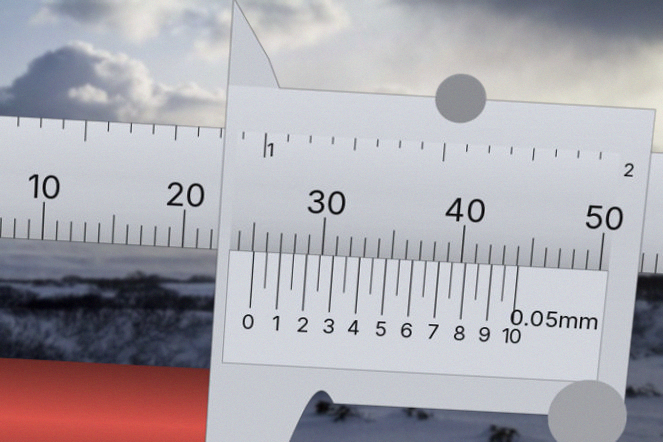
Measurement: 25.1 mm
